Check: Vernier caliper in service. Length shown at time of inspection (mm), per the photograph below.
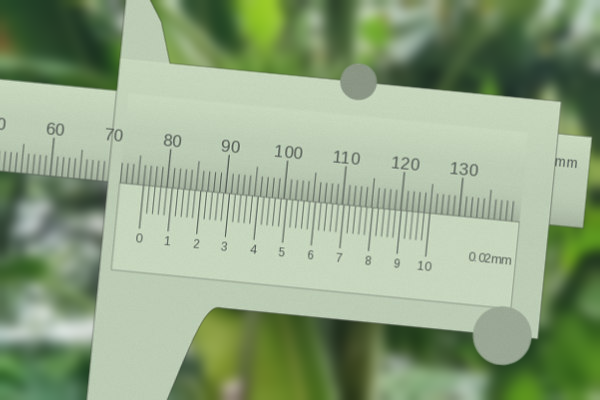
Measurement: 76.0 mm
